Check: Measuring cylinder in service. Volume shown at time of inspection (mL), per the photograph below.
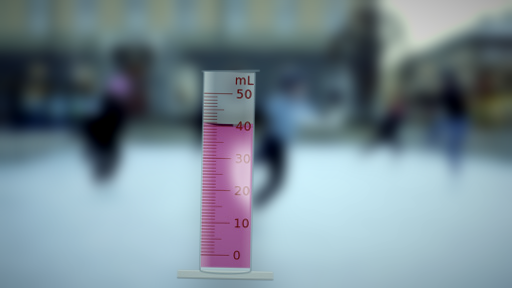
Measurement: 40 mL
